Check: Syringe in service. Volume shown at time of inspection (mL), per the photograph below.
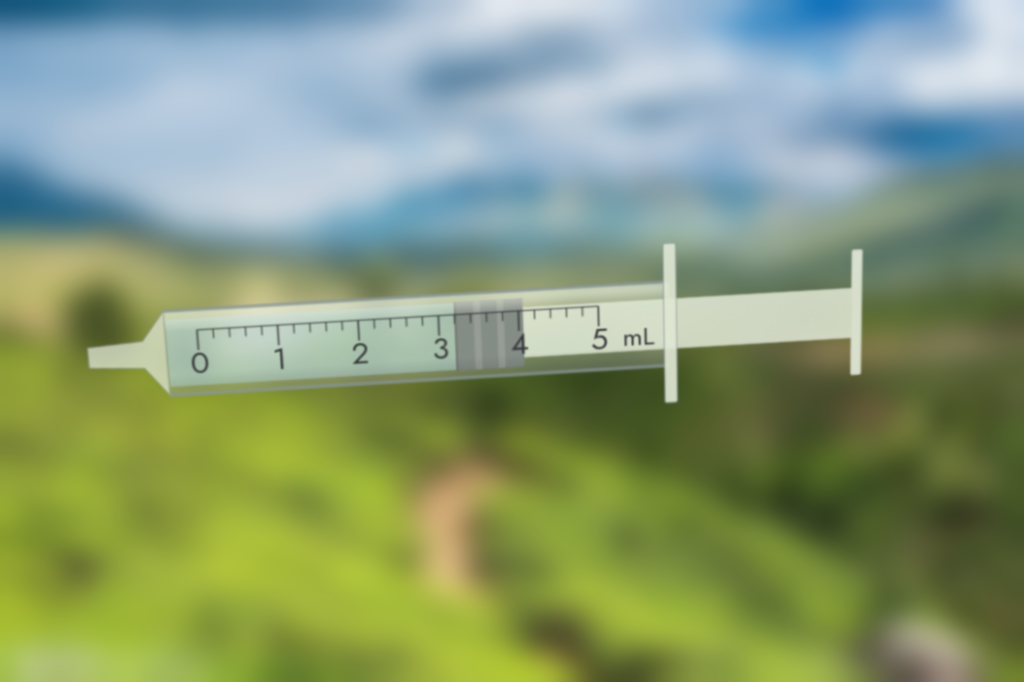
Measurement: 3.2 mL
